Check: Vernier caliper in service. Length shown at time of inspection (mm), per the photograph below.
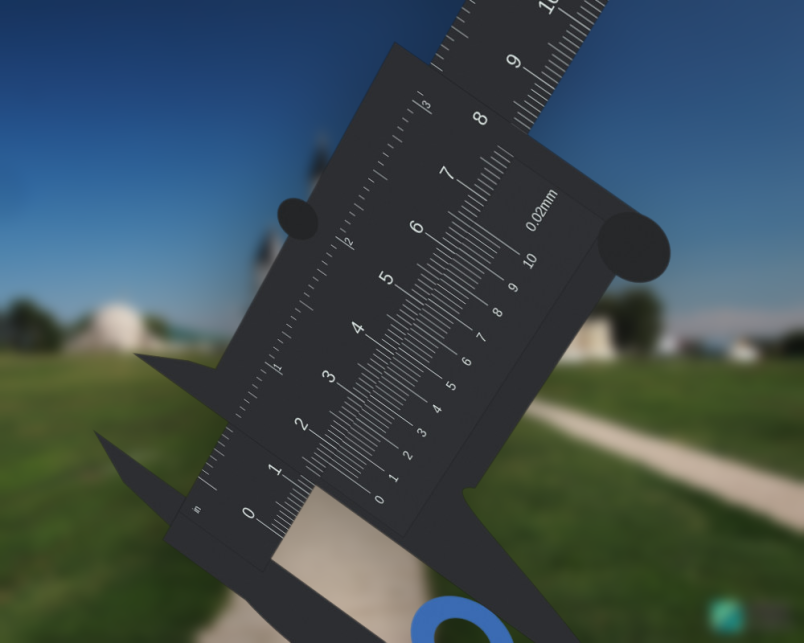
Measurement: 17.0 mm
